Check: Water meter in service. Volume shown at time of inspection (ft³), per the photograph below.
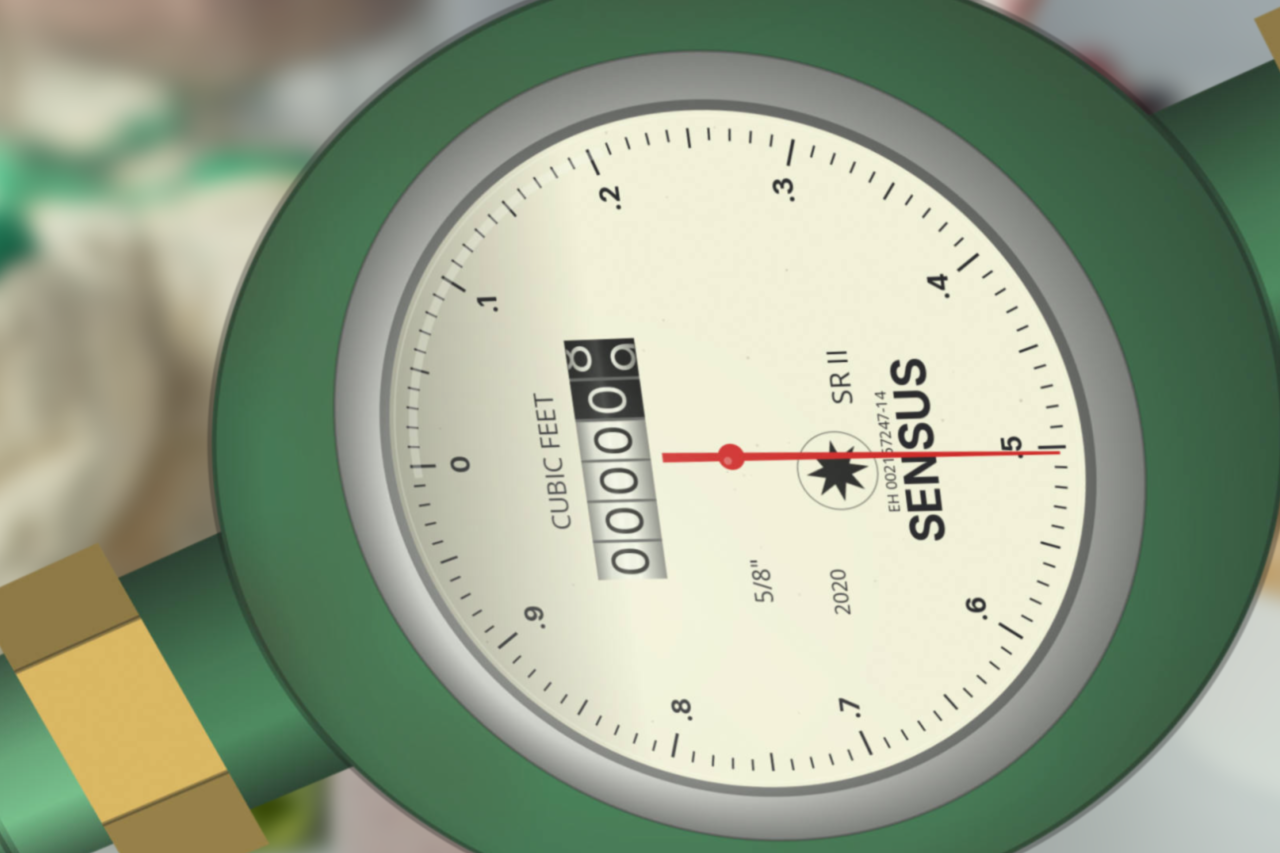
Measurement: 8.50 ft³
